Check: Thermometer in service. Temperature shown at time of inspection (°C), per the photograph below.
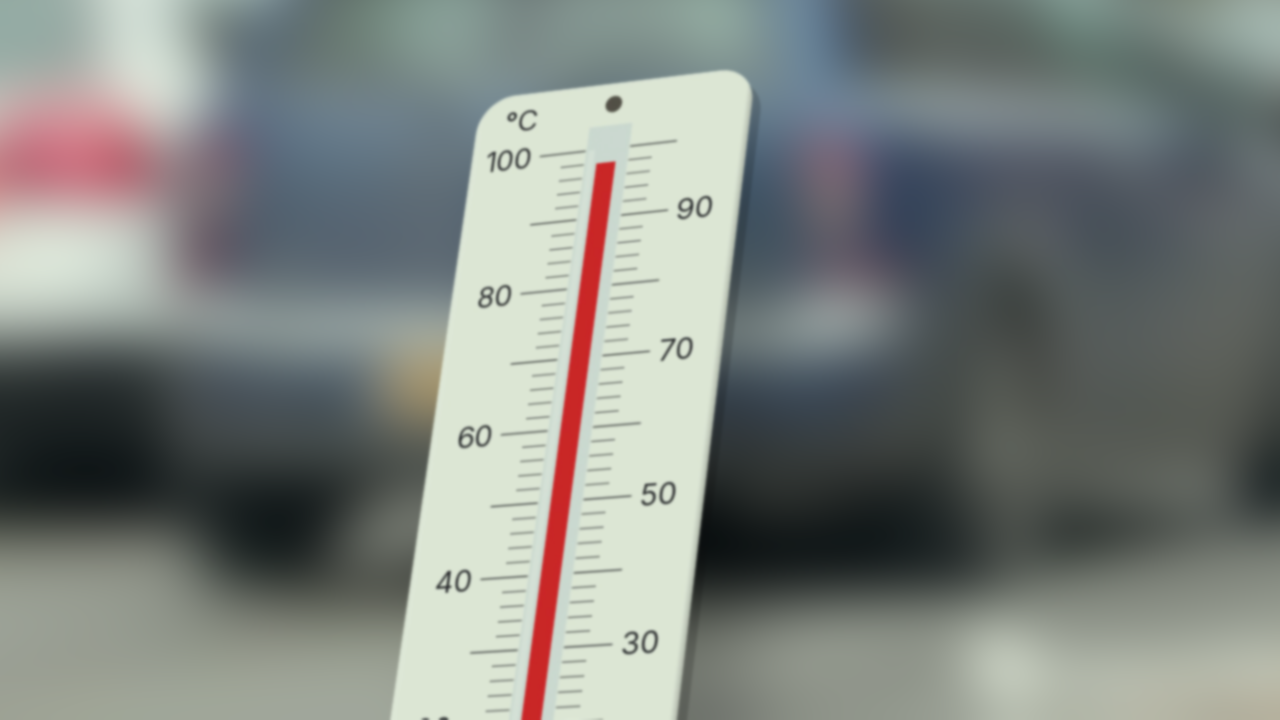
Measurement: 98 °C
